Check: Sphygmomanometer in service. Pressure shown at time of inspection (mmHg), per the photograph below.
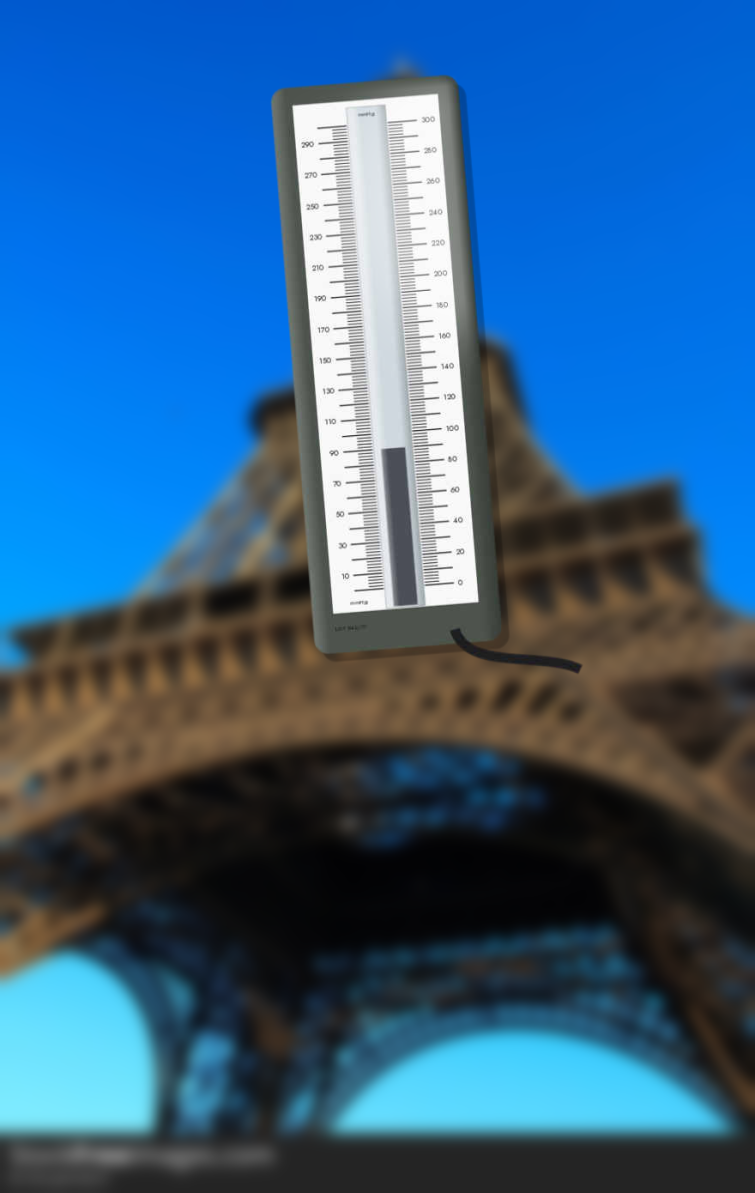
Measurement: 90 mmHg
